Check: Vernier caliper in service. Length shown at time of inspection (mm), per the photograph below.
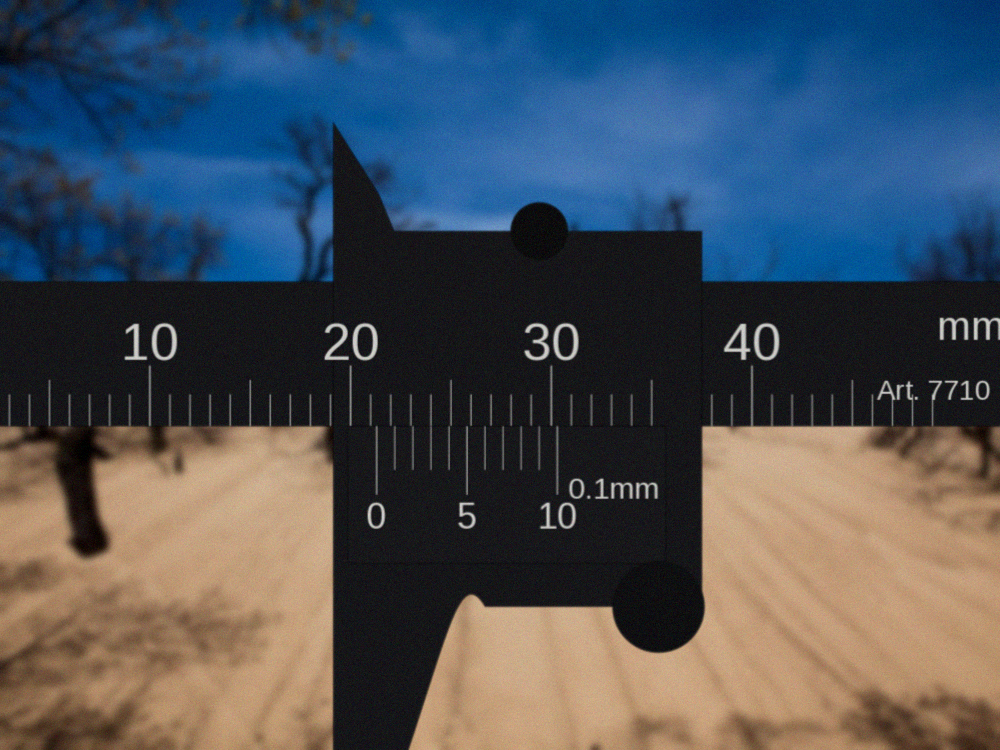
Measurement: 21.3 mm
